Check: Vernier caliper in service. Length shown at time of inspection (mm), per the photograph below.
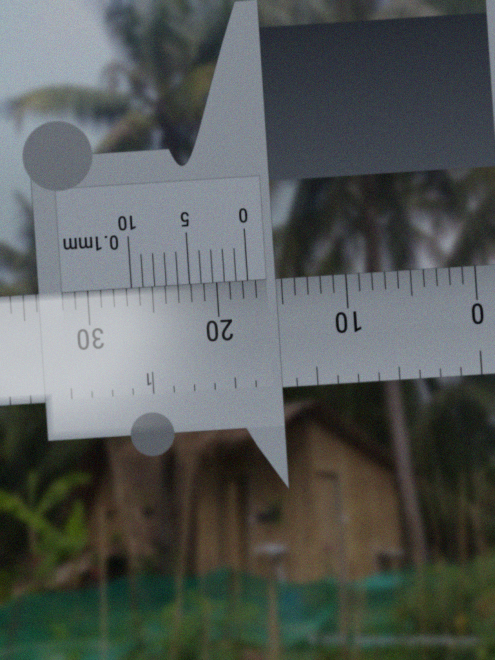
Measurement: 17.6 mm
